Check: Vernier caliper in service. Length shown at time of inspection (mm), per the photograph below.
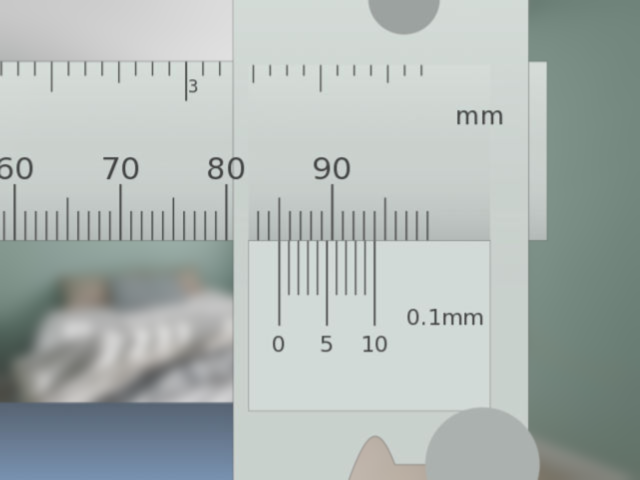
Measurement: 85.0 mm
